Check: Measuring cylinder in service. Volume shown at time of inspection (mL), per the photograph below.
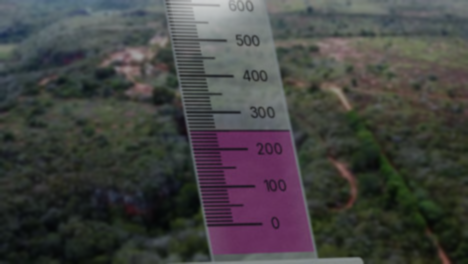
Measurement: 250 mL
